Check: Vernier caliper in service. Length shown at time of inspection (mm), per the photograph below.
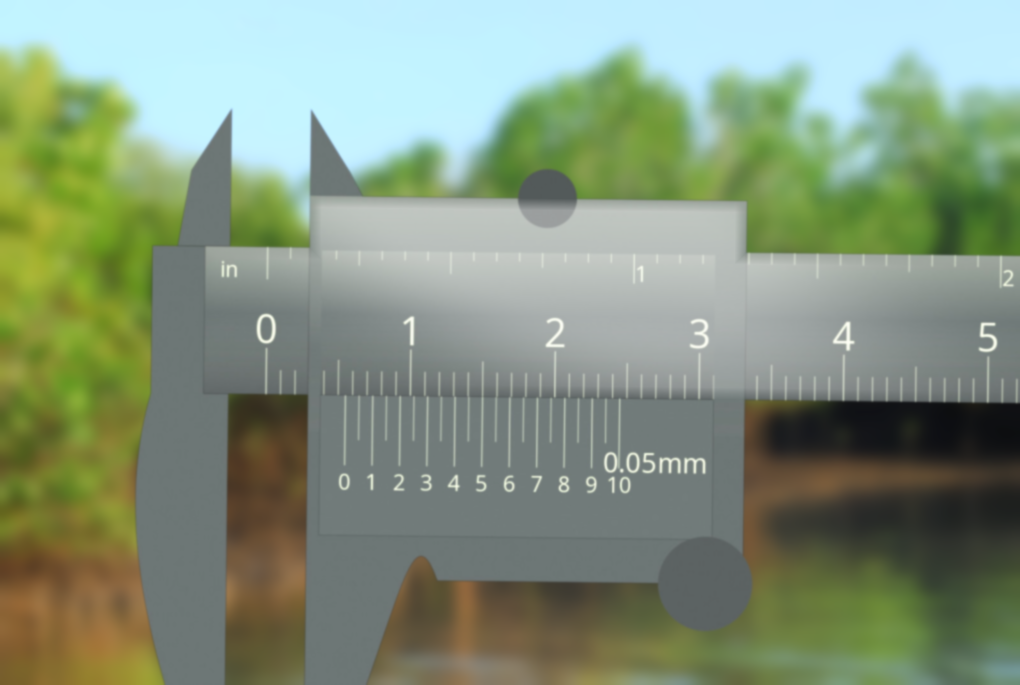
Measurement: 5.5 mm
